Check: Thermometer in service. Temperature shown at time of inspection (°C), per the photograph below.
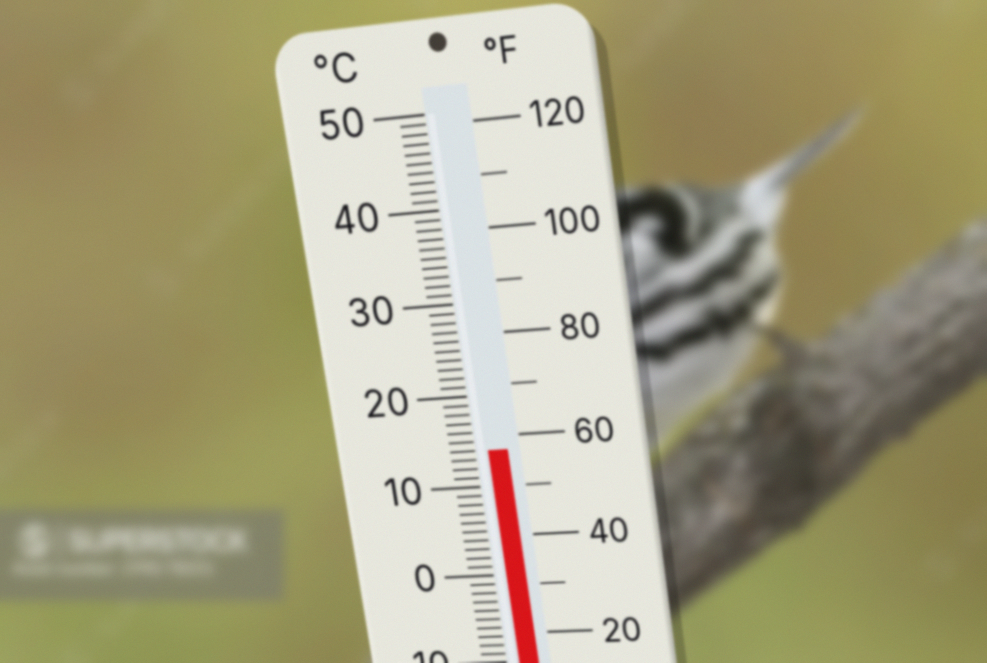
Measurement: 14 °C
